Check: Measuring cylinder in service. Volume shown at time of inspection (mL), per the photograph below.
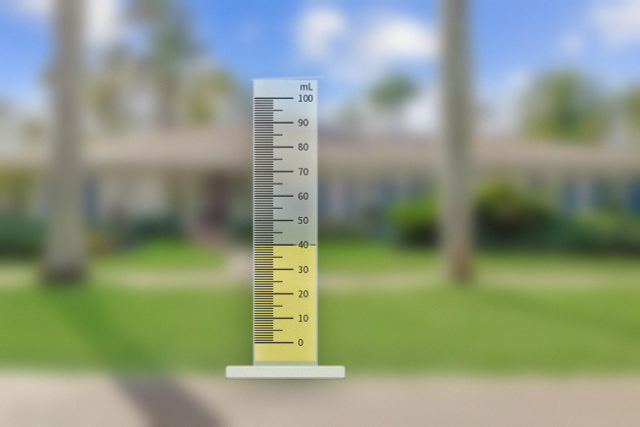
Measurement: 40 mL
